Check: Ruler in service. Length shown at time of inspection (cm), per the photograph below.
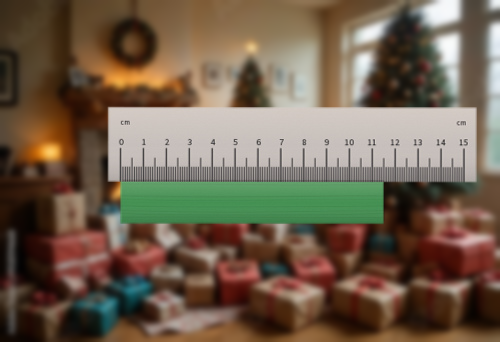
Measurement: 11.5 cm
